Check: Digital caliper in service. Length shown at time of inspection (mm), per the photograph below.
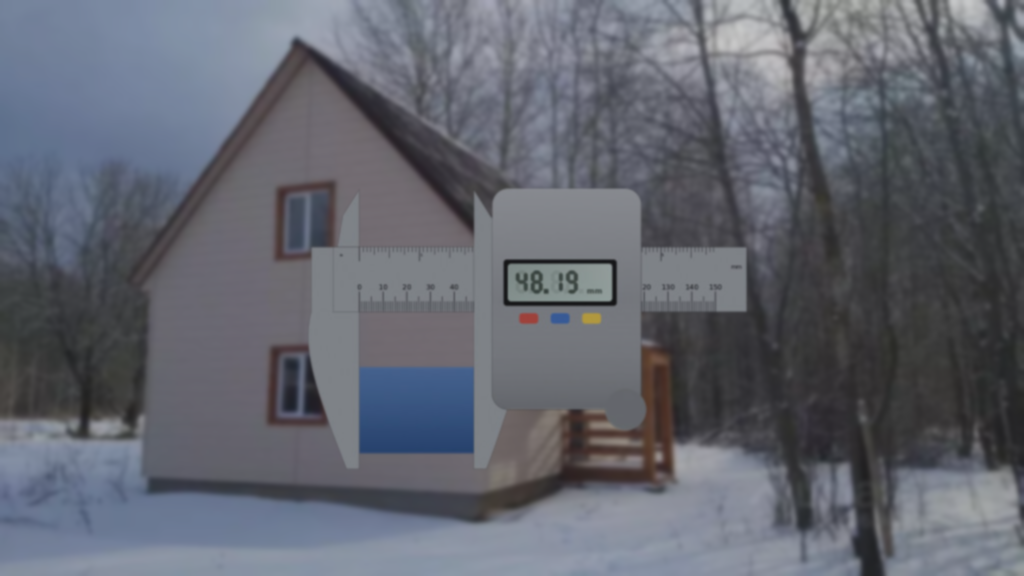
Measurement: 48.19 mm
